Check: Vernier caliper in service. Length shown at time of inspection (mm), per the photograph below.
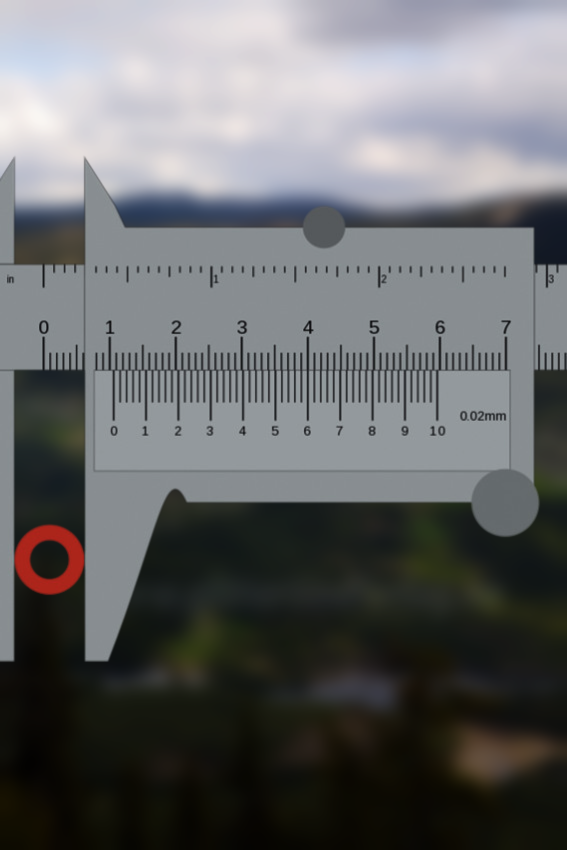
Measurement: 10.6 mm
